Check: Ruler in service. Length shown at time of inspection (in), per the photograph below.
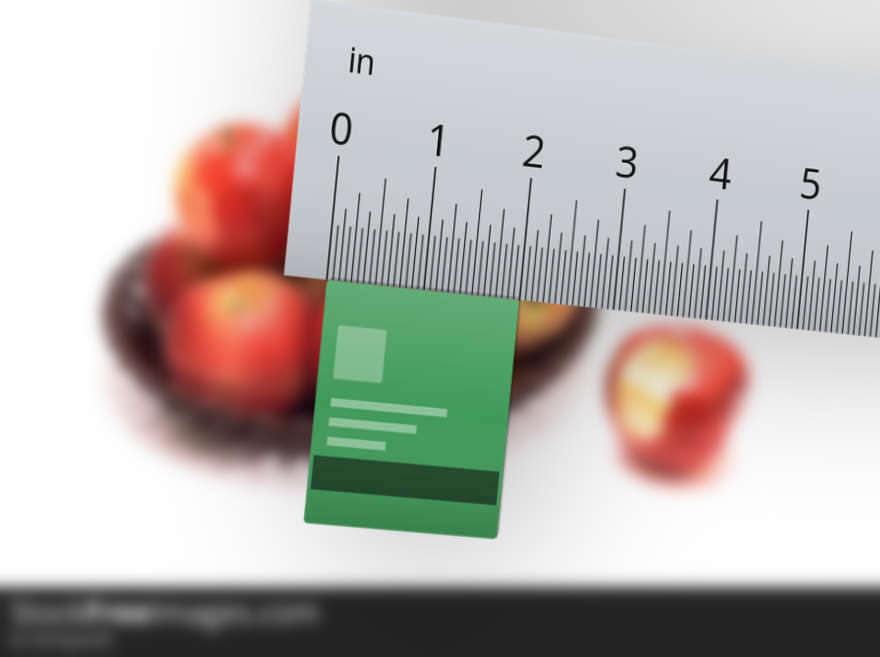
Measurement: 2 in
